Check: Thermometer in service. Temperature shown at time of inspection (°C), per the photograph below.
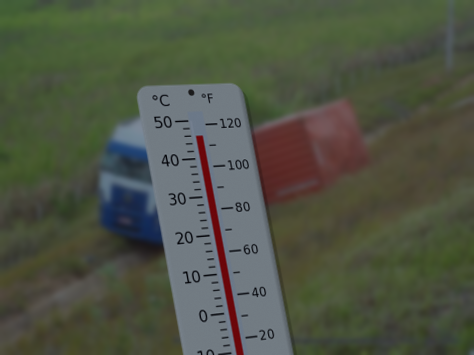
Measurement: 46 °C
